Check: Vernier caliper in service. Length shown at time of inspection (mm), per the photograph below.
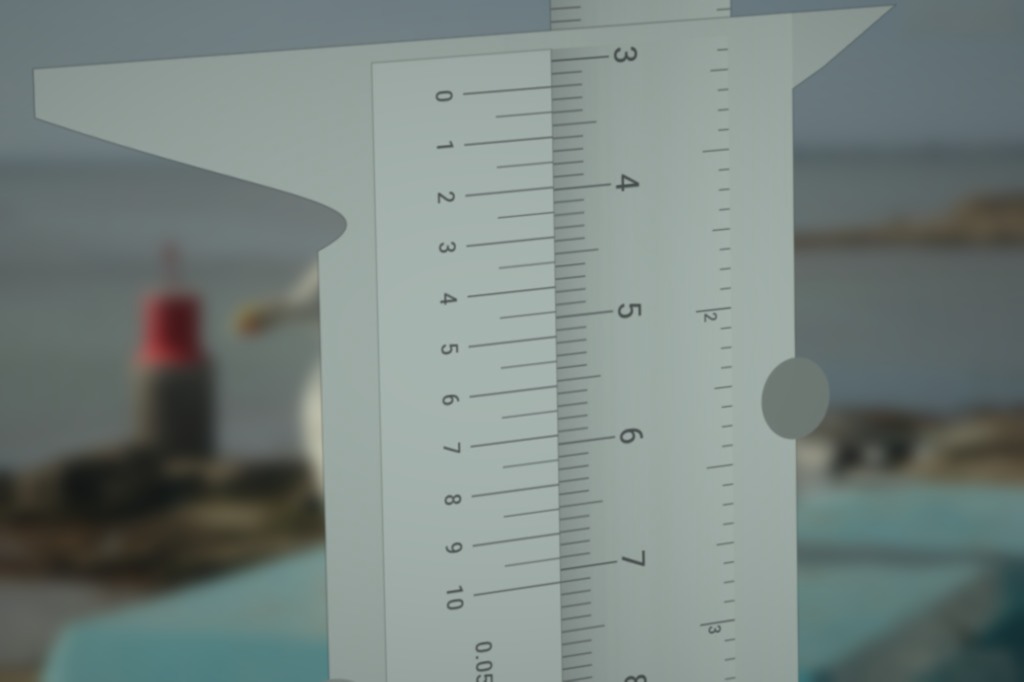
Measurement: 32.0 mm
